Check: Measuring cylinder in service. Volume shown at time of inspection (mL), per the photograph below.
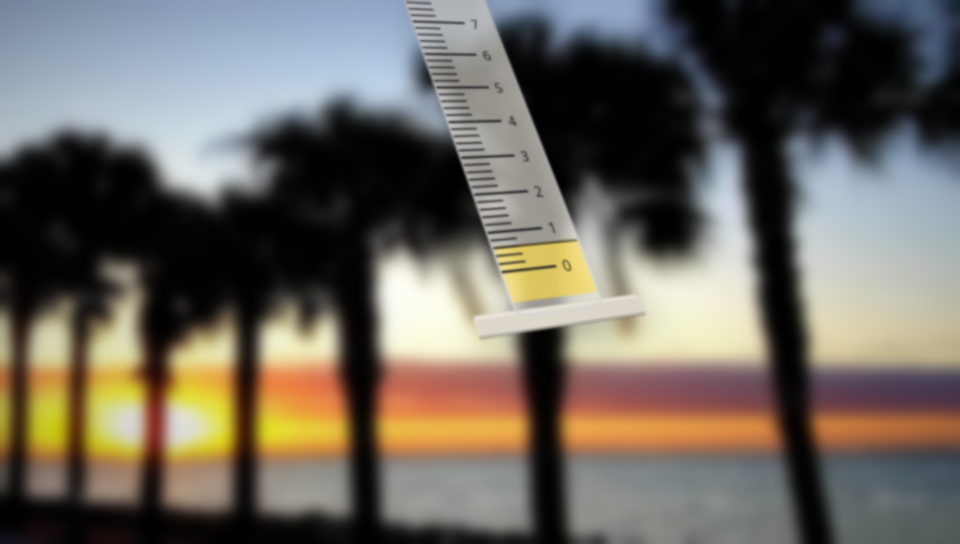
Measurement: 0.6 mL
